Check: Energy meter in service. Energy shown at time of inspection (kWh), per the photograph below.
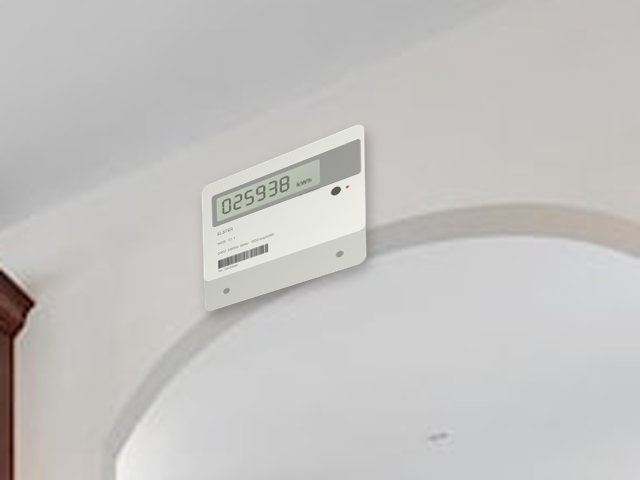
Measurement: 25938 kWh
